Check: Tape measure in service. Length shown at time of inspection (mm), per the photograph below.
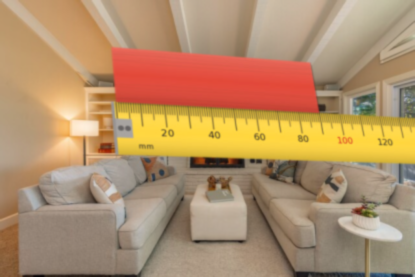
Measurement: 90 mm
